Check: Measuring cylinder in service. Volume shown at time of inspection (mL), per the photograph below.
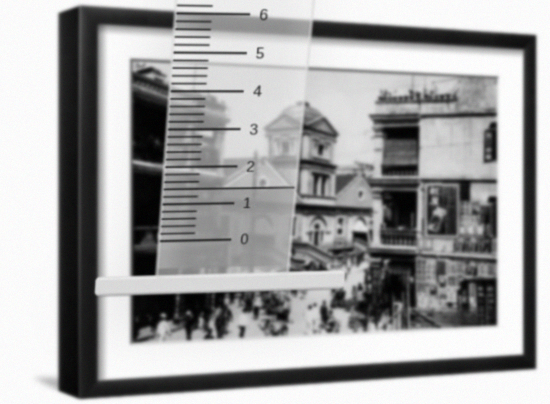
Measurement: 1.4 mL
